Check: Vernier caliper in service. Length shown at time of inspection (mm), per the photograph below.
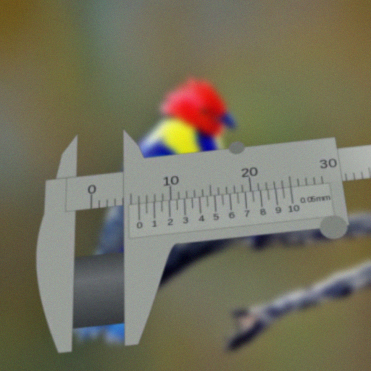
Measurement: 6.0 mm
